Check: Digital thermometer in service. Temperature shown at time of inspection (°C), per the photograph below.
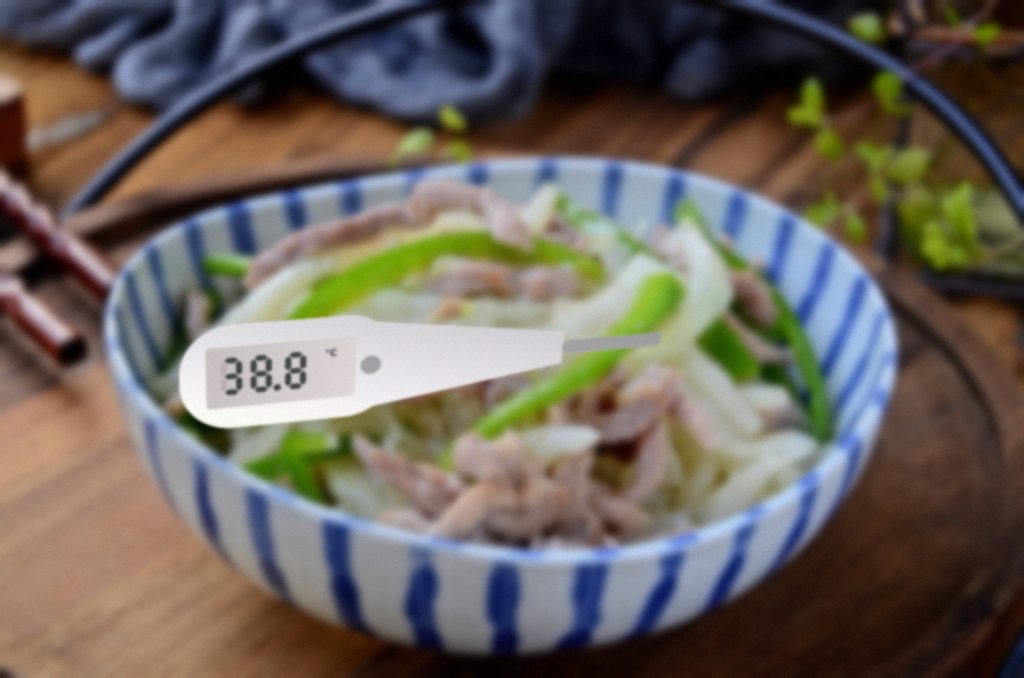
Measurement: 38.8 °C
